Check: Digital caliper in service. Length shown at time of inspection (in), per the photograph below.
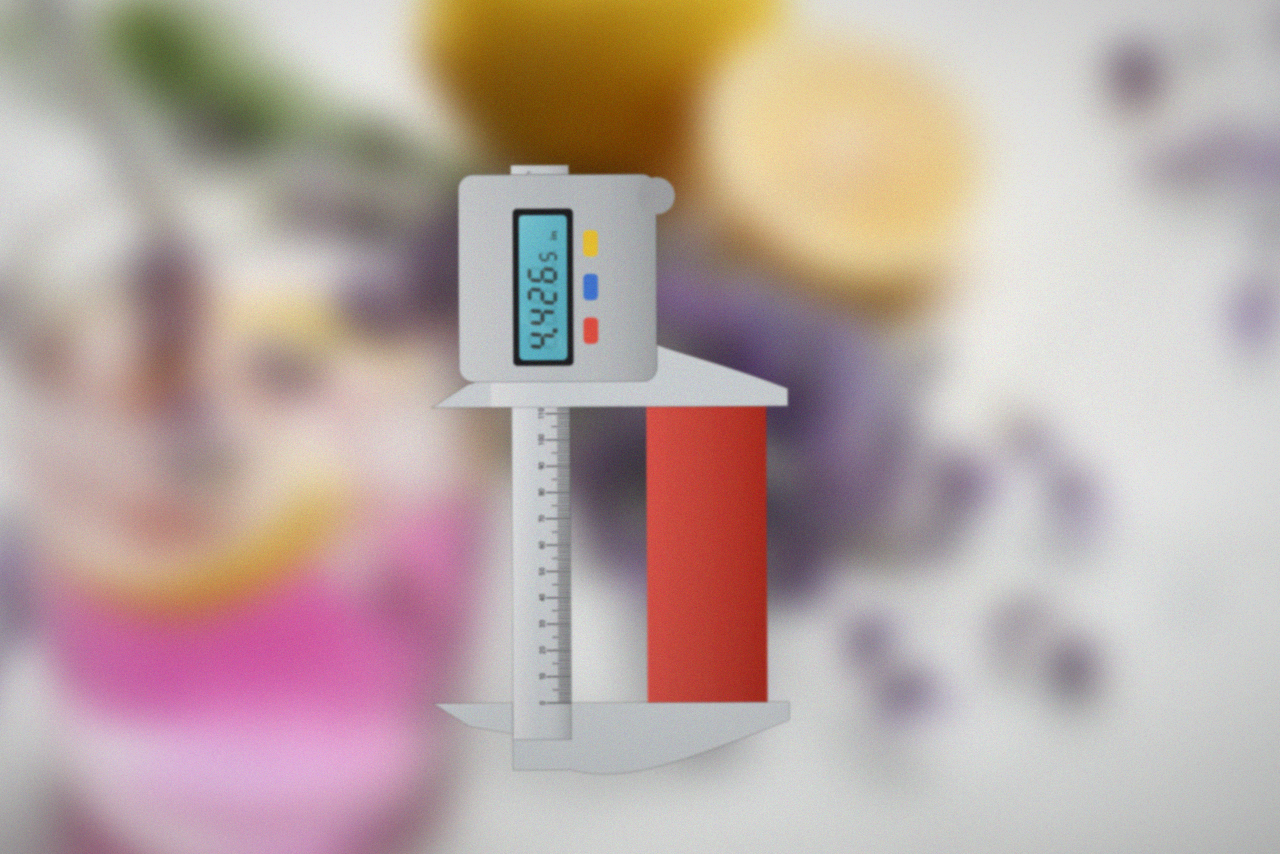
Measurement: 4.4265 in
